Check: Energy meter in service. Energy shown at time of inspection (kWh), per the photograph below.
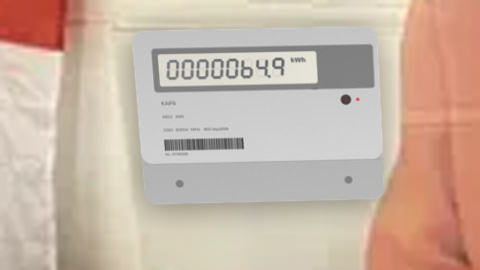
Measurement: 64.9 kWh
